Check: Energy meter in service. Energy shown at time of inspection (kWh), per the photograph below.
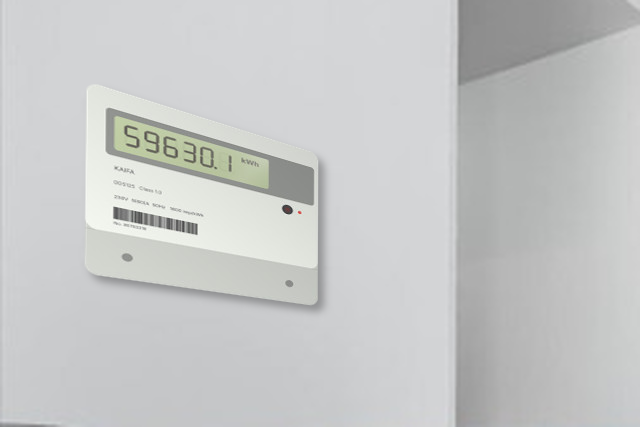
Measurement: 59630.1 kWh
